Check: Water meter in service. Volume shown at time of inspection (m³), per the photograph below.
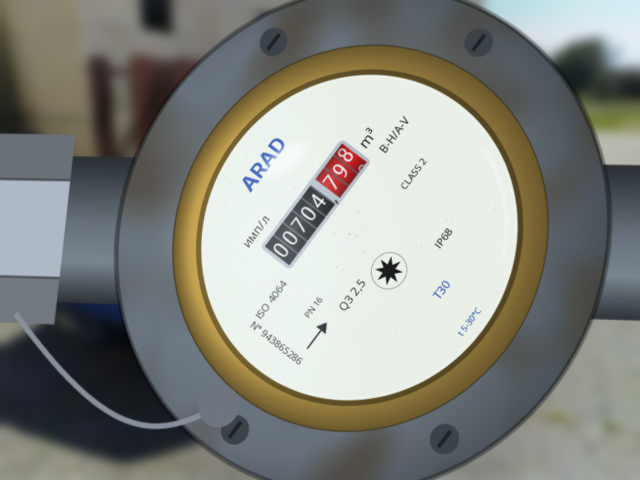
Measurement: 704.798 m³
